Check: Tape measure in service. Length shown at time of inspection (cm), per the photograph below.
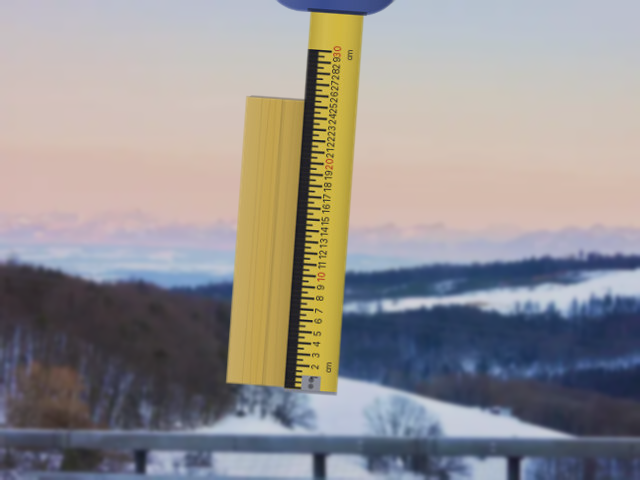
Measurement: 25.5 cm
